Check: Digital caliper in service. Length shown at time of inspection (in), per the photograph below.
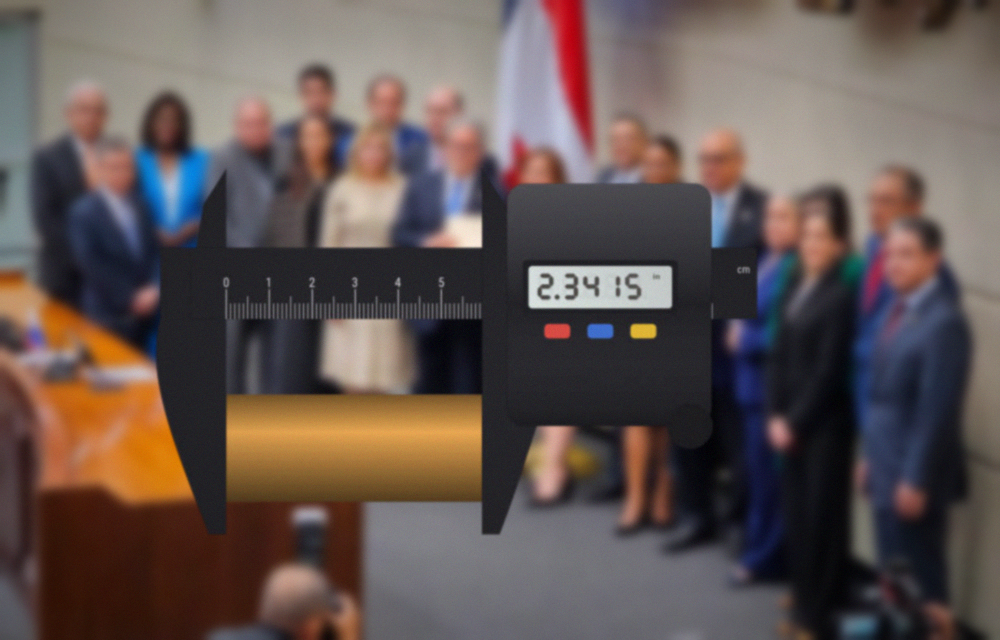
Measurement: 2.3415 in
